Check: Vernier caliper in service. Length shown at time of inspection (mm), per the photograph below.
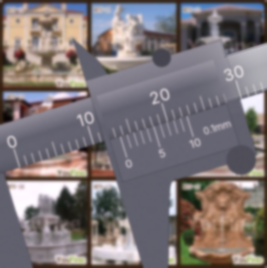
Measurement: 13.6 mm
